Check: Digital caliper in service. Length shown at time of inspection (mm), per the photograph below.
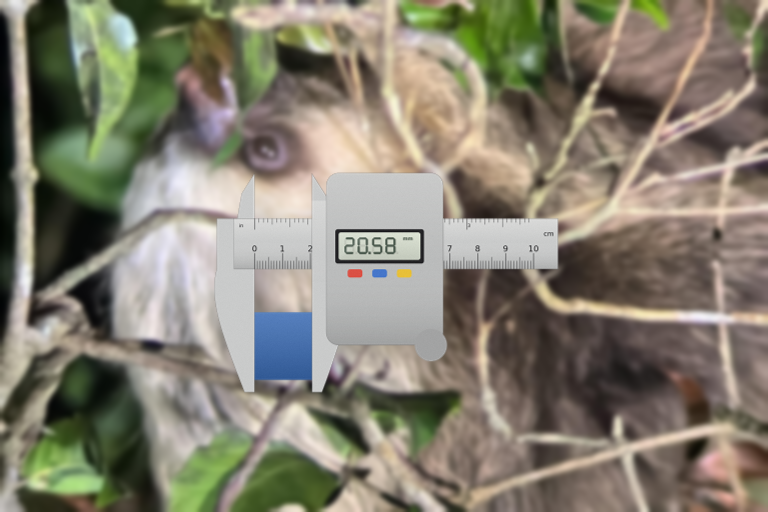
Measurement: 20.58 mm
